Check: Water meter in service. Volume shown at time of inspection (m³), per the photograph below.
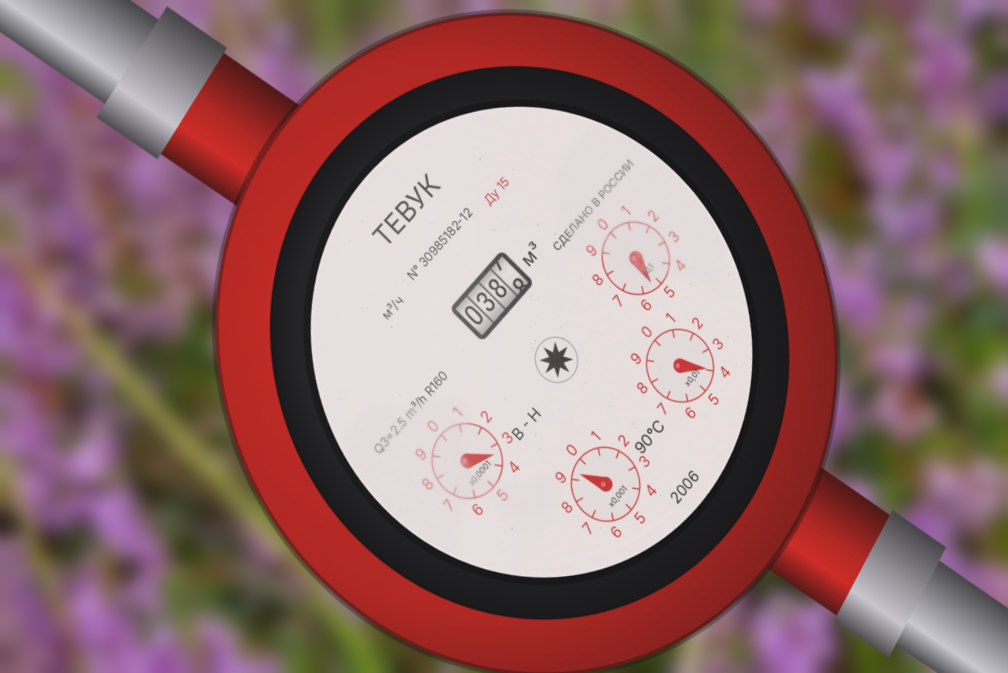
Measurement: 387.5393 m³
